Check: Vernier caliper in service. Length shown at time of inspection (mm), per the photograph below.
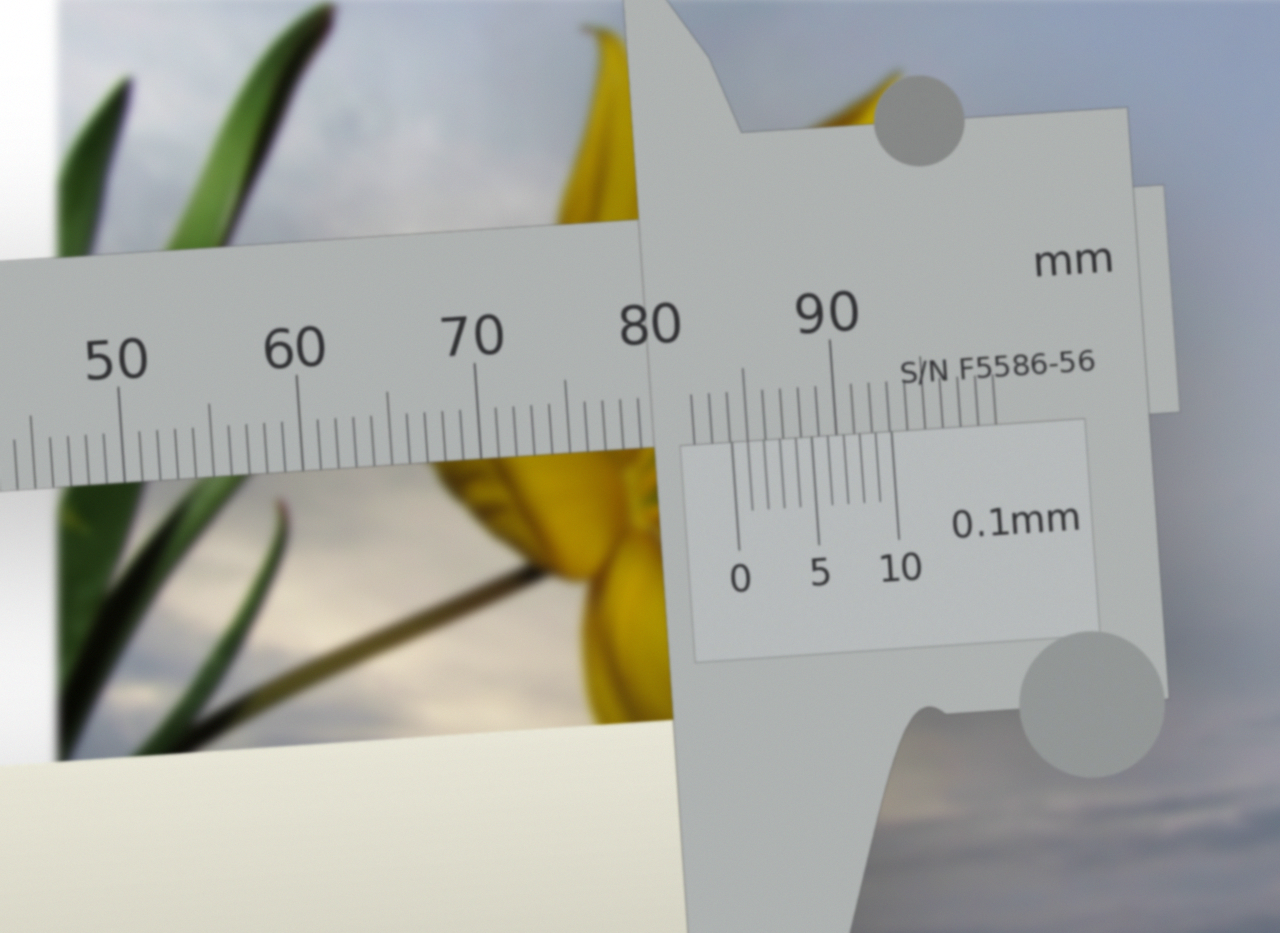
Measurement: 84.1 mm
